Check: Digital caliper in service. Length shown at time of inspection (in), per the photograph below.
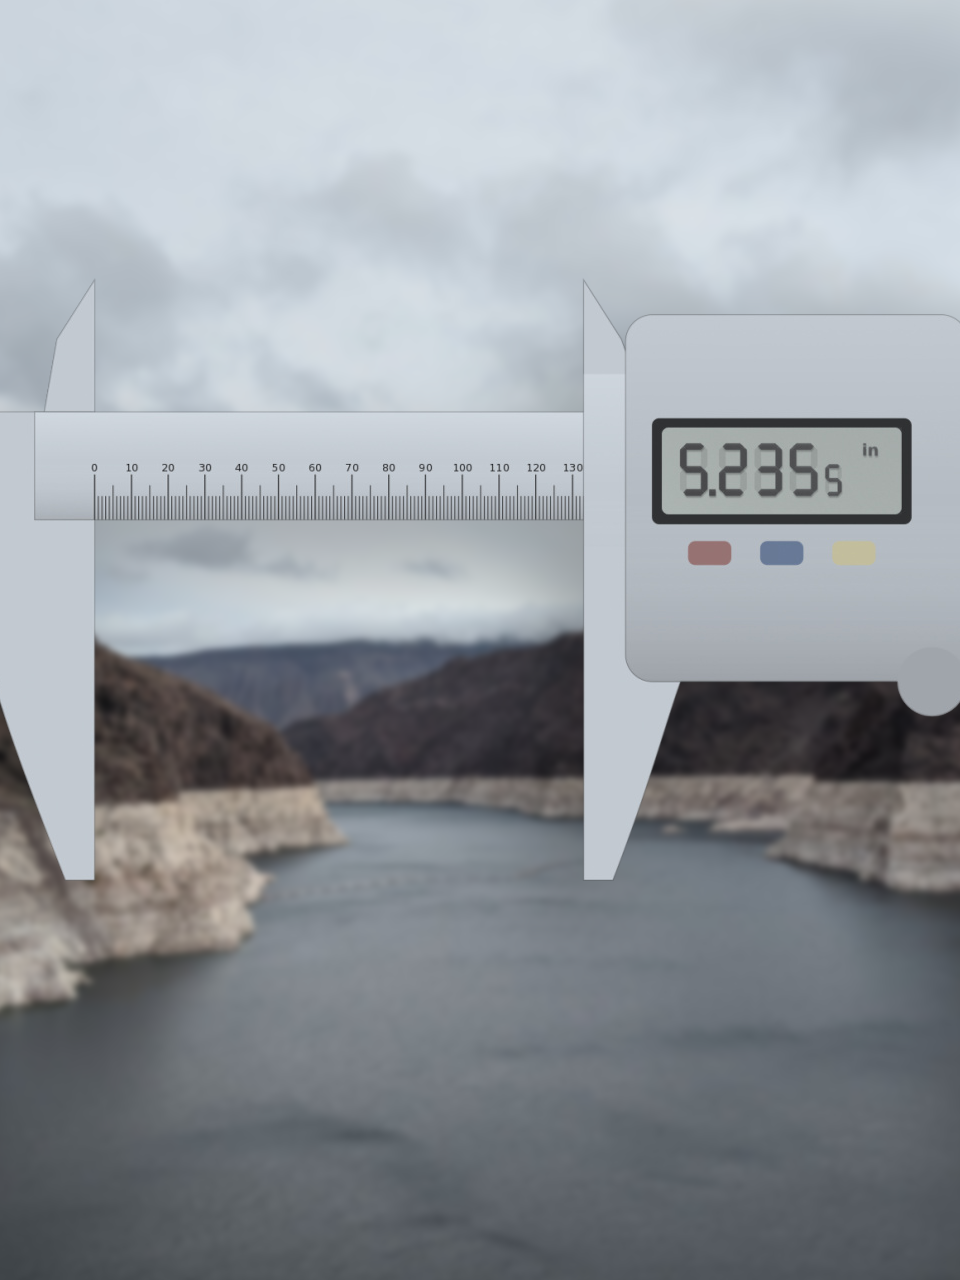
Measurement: 5.2355 in
